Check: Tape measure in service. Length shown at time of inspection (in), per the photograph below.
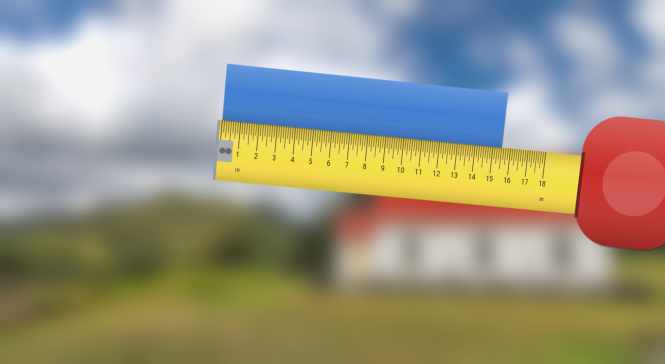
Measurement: 15.5 in
